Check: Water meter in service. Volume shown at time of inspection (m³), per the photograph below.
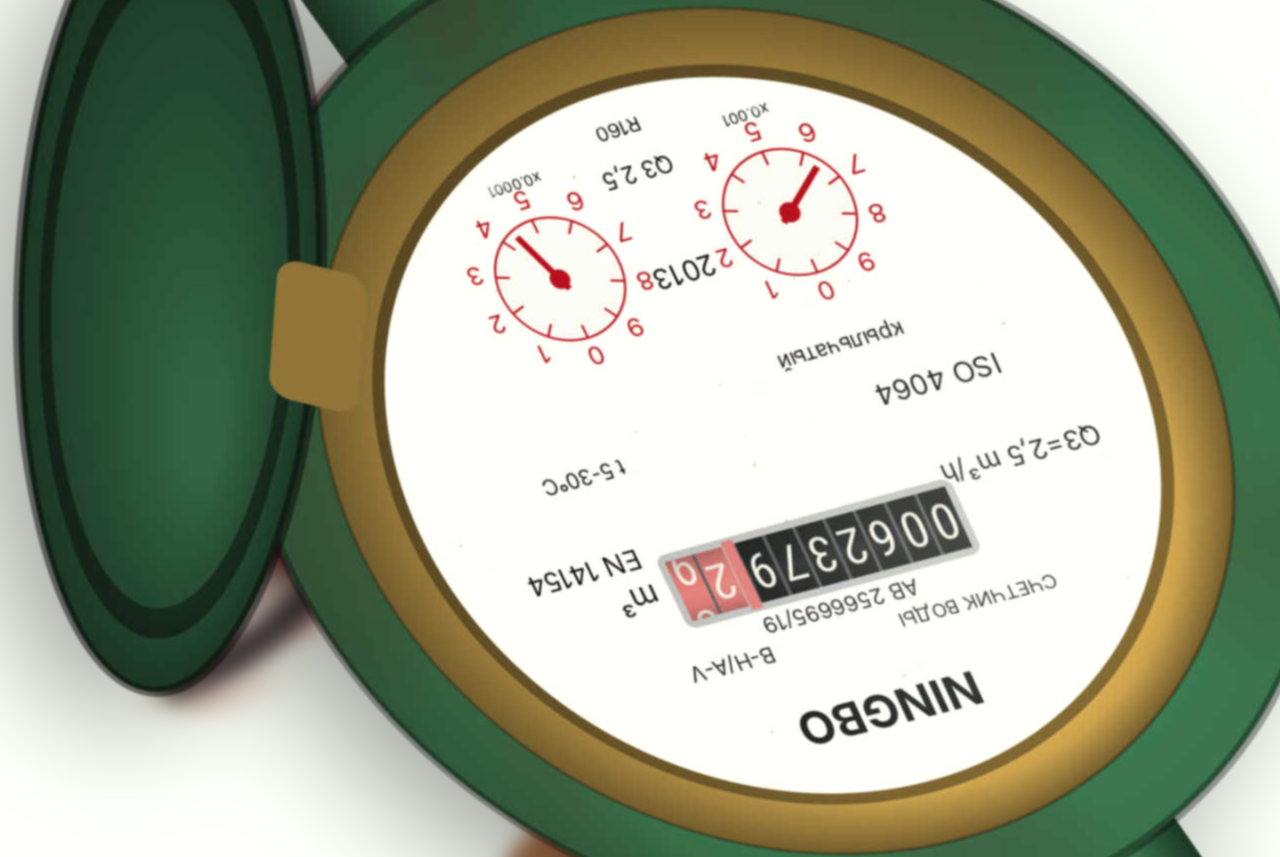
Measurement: 62379.2864 m³
